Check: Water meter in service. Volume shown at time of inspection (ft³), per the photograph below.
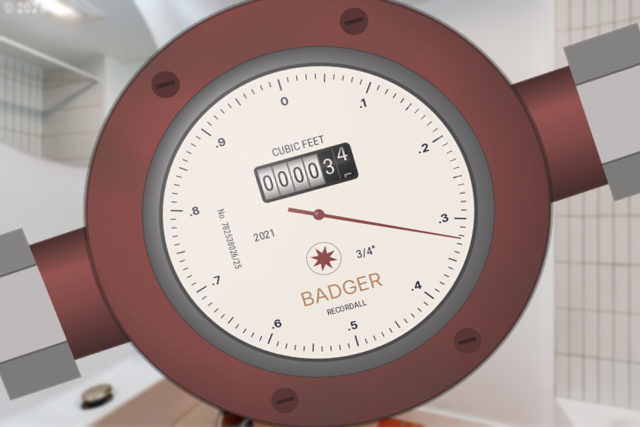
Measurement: 34.32 ft³
